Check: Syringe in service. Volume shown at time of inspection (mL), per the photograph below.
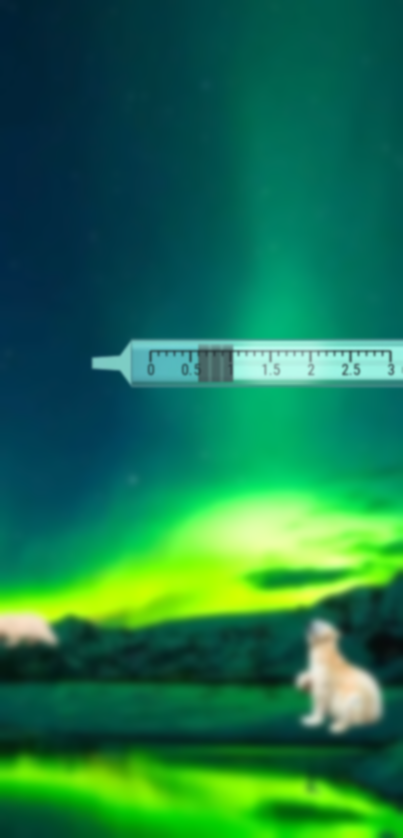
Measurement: 0.6 mL
